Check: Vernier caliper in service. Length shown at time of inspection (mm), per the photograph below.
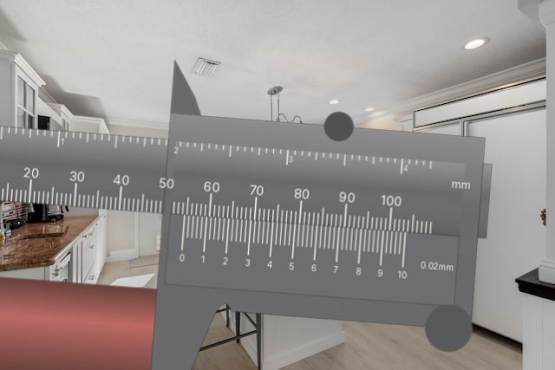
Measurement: 54.5 mm
